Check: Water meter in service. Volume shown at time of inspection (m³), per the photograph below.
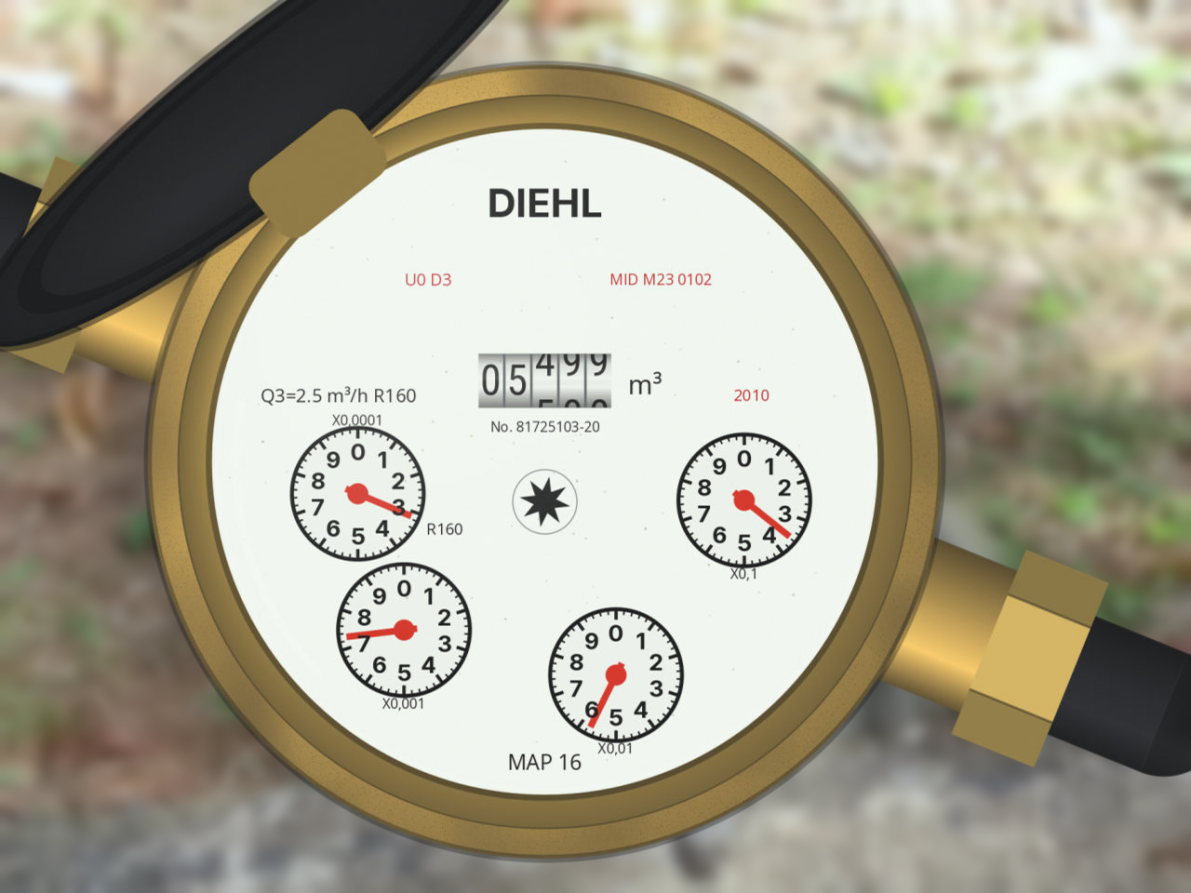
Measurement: 5499.3573 m³
